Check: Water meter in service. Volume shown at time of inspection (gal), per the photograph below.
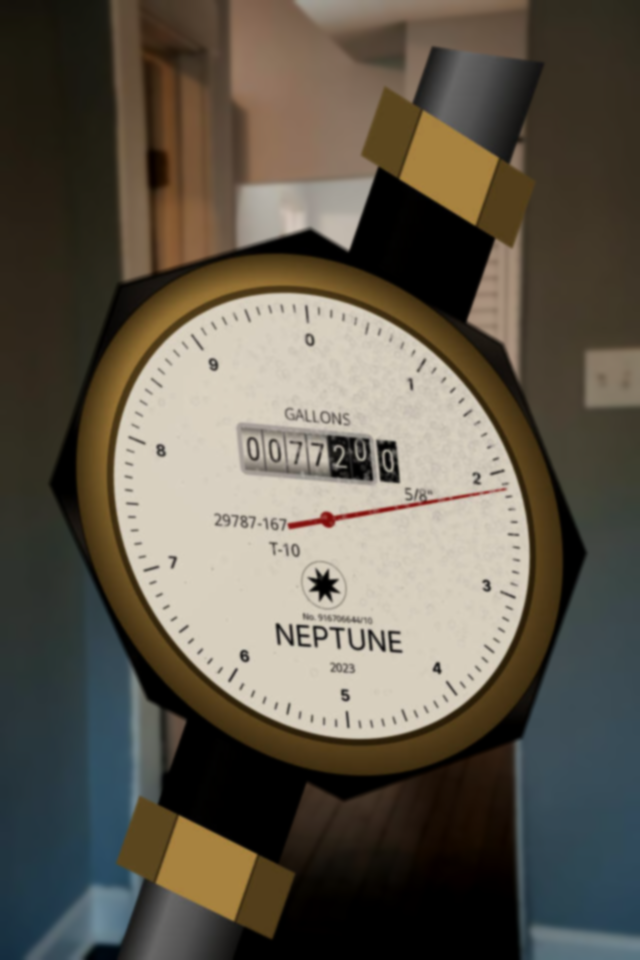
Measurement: 77202.1 gal
